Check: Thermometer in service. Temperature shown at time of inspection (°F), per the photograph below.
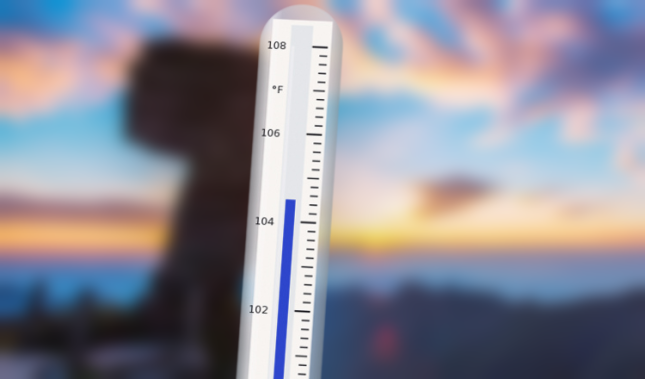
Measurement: 104.5 °F
